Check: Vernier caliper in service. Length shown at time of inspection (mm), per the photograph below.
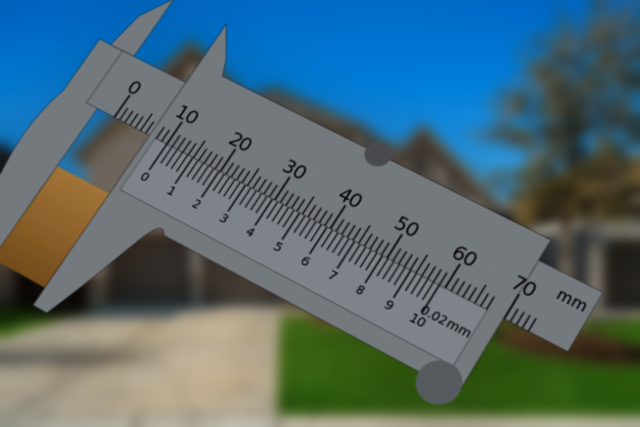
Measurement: 10.0 mm
